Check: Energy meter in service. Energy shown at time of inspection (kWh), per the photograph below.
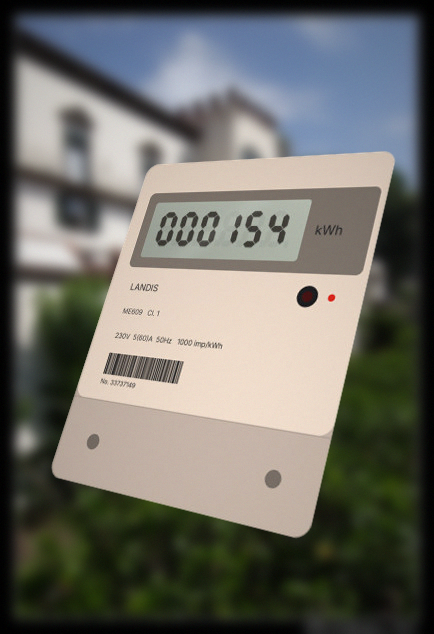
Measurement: 154 kWh
